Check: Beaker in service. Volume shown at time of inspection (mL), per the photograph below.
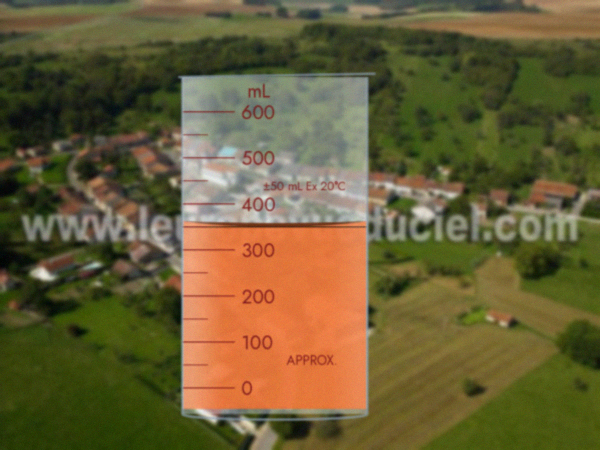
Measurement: 350 mL
